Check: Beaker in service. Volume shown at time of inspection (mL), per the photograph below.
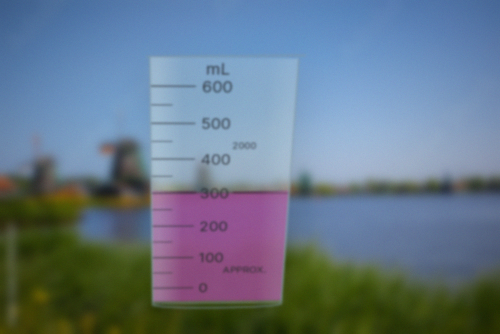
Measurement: 300 mL
